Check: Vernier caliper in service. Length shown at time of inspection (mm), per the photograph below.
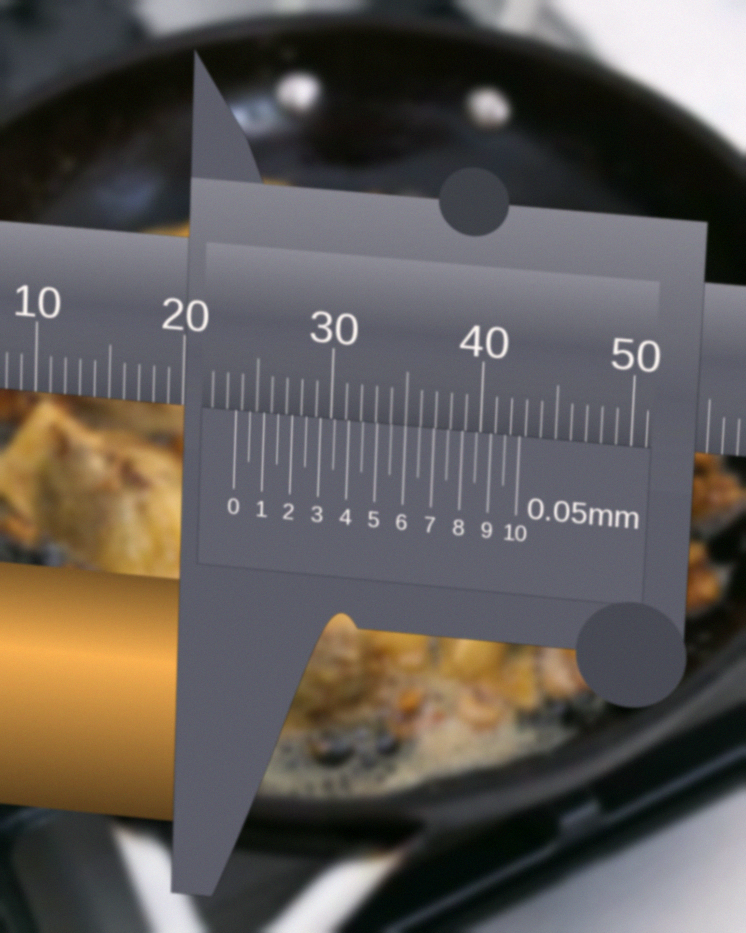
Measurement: 23.6 mm
